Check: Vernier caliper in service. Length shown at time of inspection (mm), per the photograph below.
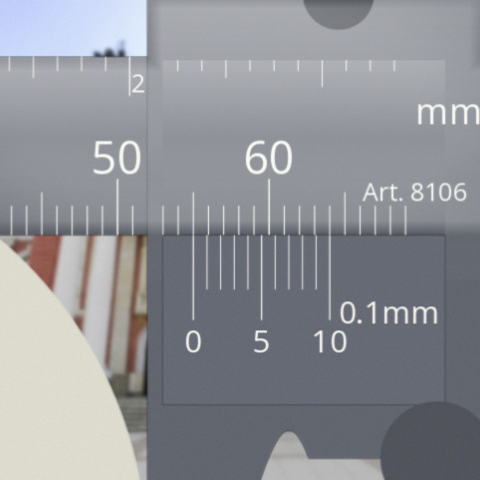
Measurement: 55.0 mm
